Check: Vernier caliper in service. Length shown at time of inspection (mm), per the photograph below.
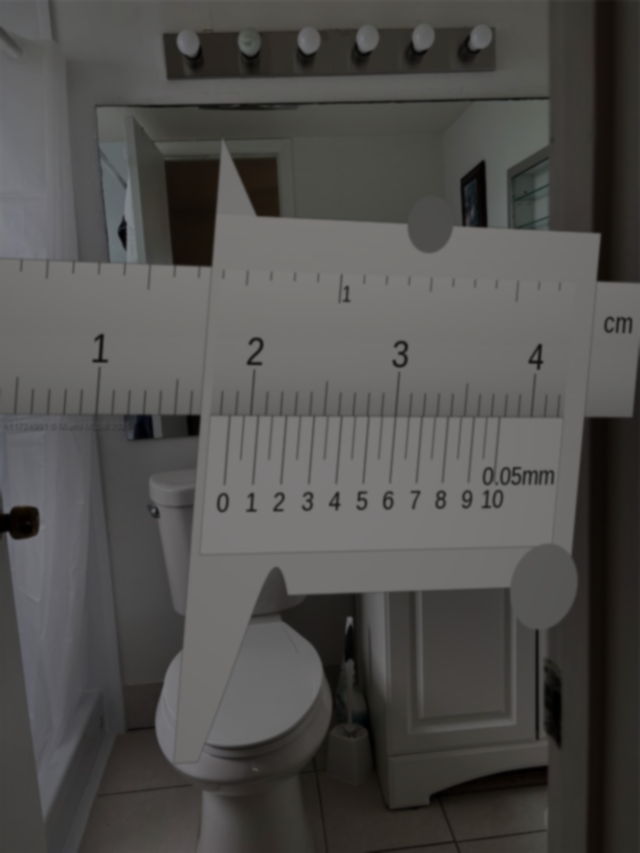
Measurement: 18.6 mm
